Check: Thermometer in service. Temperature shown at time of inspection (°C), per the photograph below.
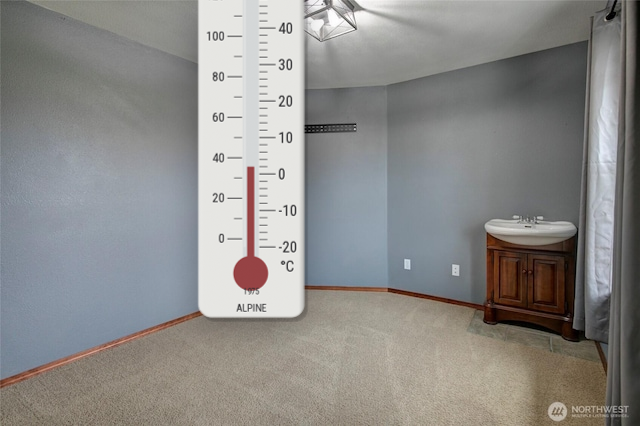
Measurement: 2 °C
